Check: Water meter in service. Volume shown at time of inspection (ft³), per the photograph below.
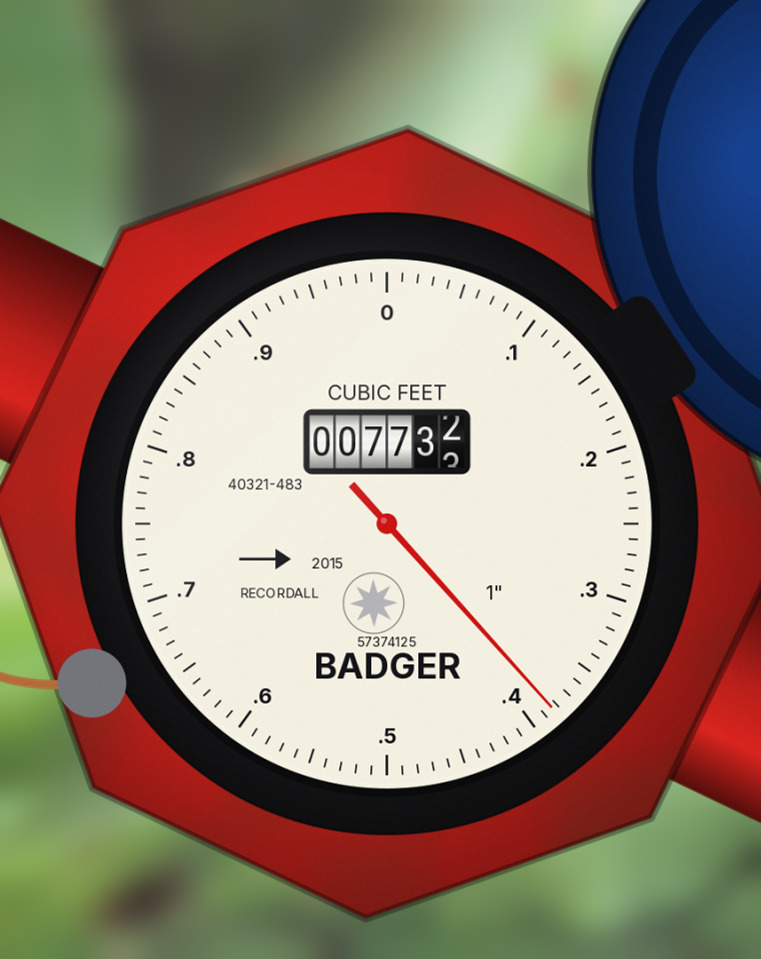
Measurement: 7732.38 ft³
